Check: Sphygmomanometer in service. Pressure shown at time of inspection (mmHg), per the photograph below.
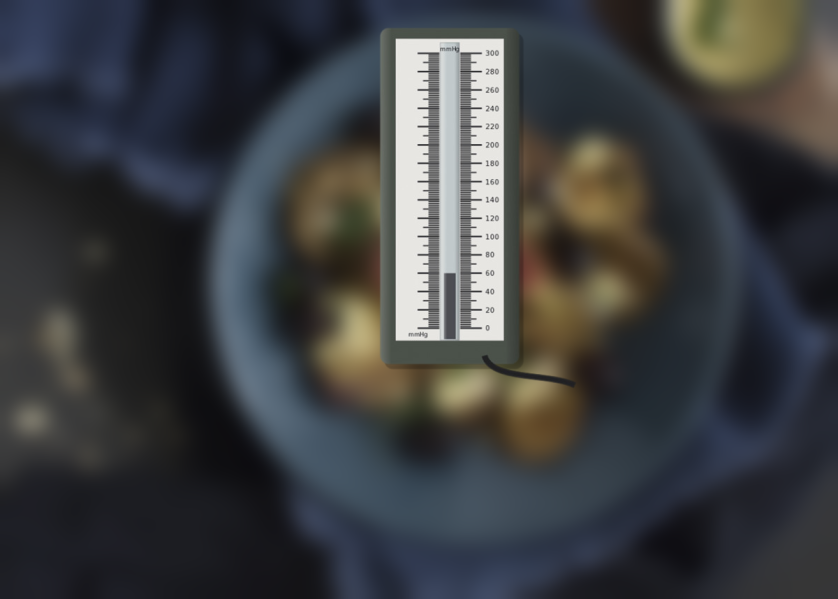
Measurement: 60 mmHg
